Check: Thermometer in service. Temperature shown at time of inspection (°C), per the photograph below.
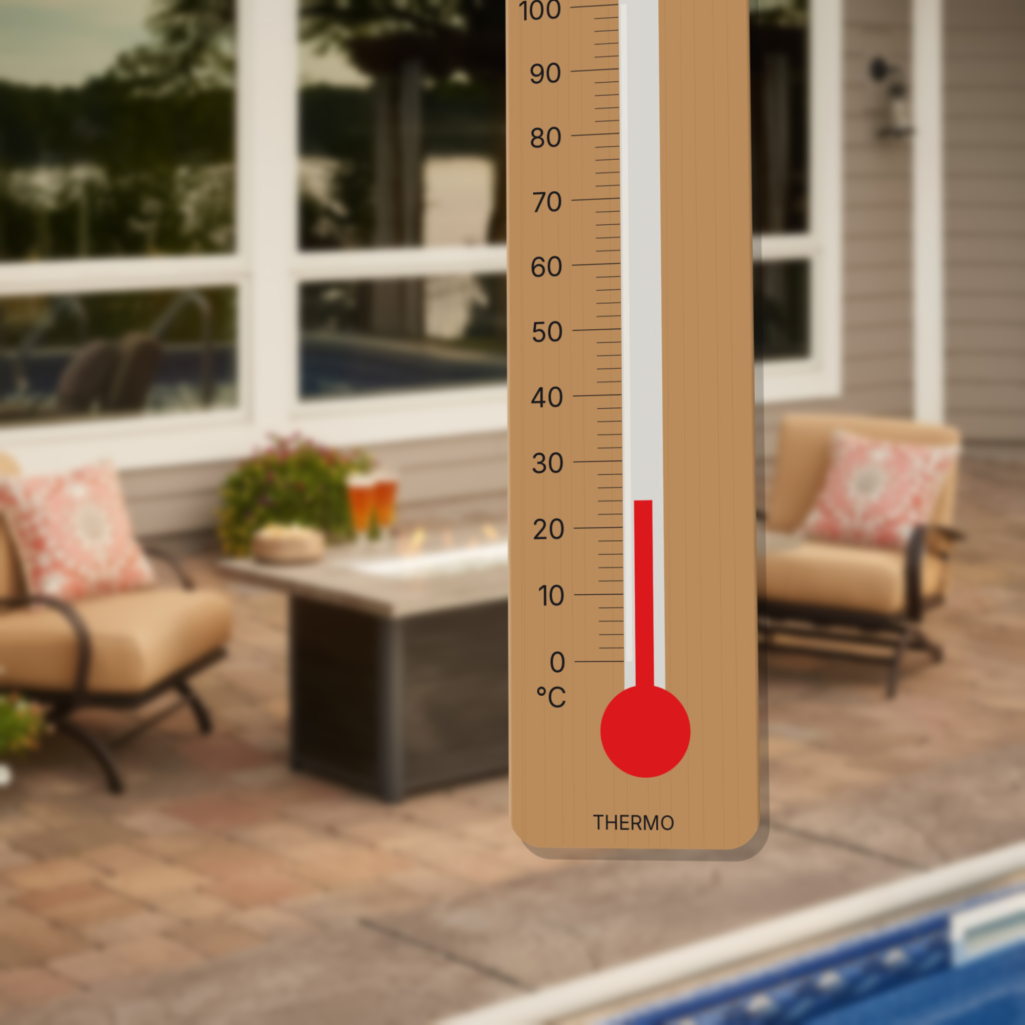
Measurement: 24 °C
